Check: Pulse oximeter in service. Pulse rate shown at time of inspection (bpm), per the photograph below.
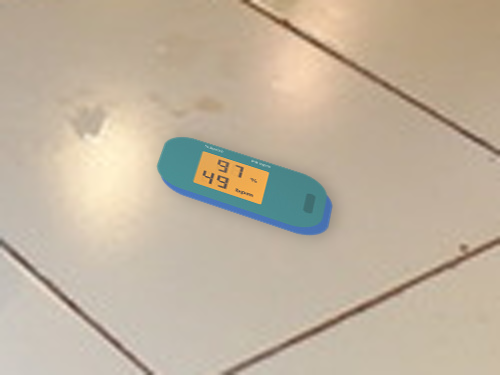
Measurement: 49 bpm
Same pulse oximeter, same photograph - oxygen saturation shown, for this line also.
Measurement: 97 %
